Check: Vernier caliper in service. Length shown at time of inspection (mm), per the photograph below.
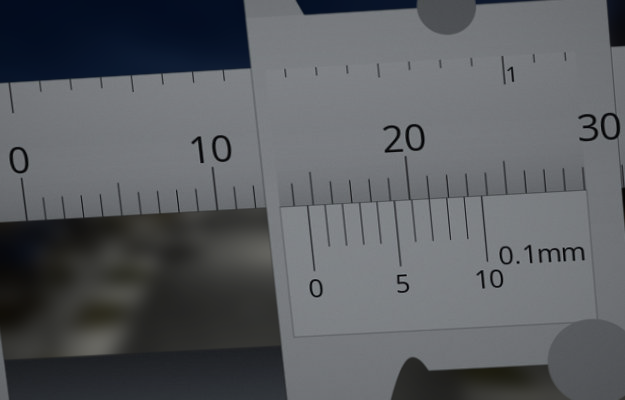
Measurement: 14.7 mm
